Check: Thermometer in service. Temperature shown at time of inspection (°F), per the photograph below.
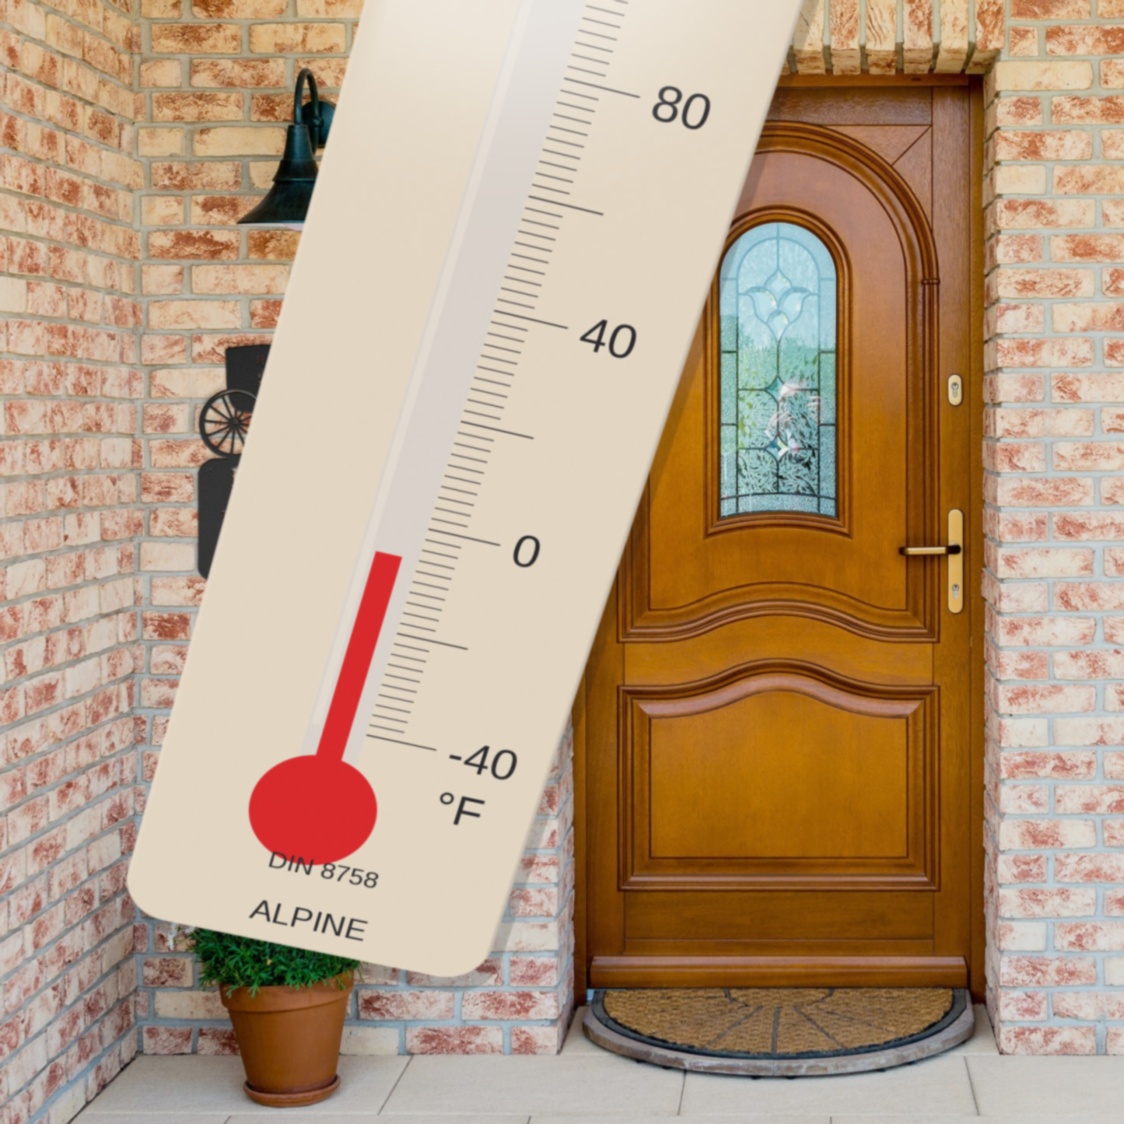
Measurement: -6 °F
